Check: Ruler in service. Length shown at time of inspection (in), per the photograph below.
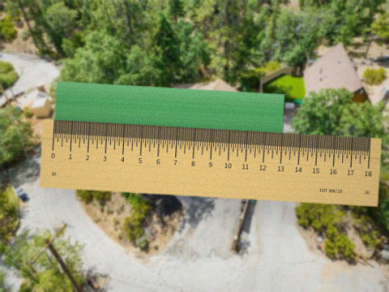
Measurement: 13 in
